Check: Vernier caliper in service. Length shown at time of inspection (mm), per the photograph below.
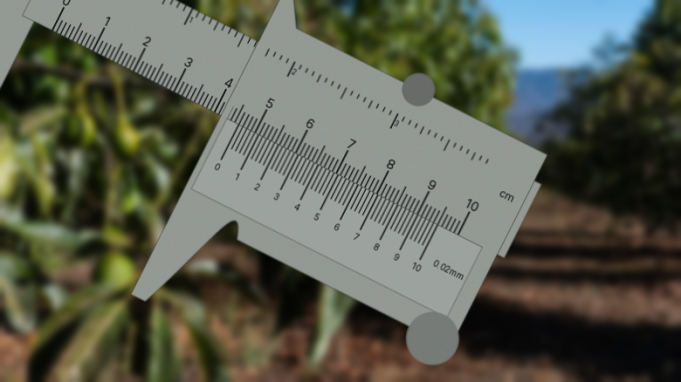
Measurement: 46.0 mm
